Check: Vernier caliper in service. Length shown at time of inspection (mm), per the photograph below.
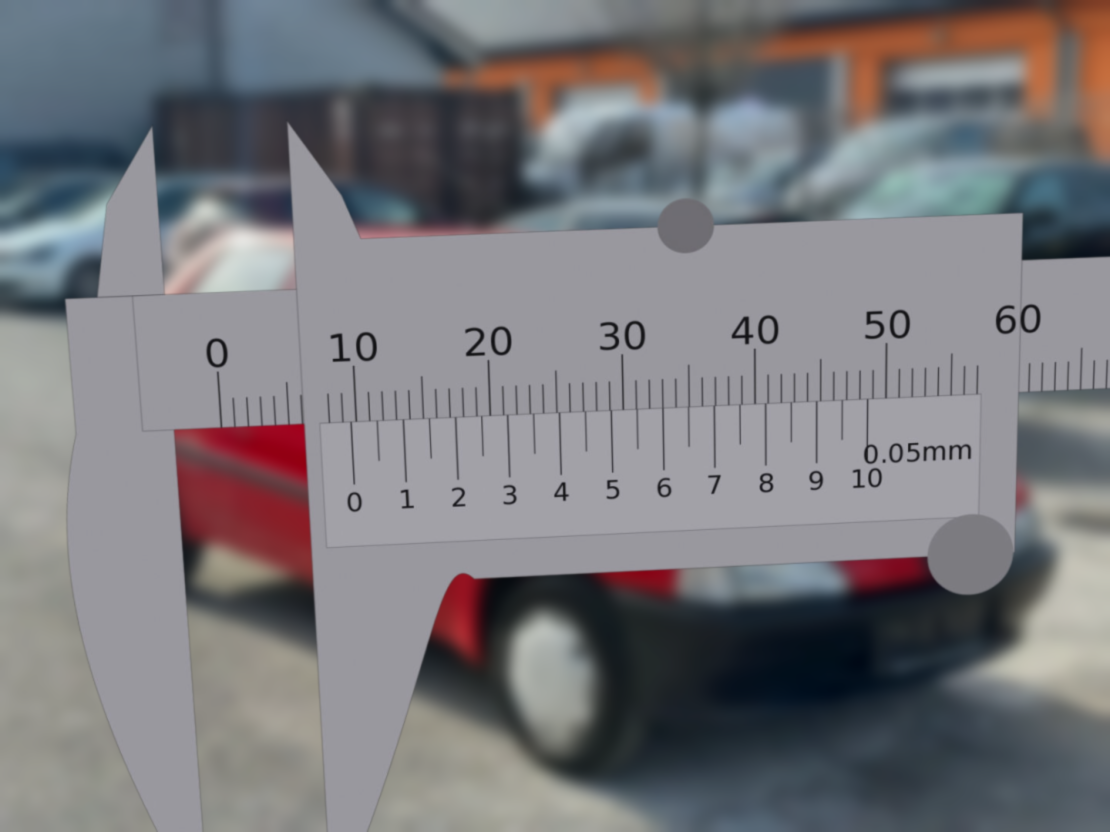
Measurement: 9.6 mm
